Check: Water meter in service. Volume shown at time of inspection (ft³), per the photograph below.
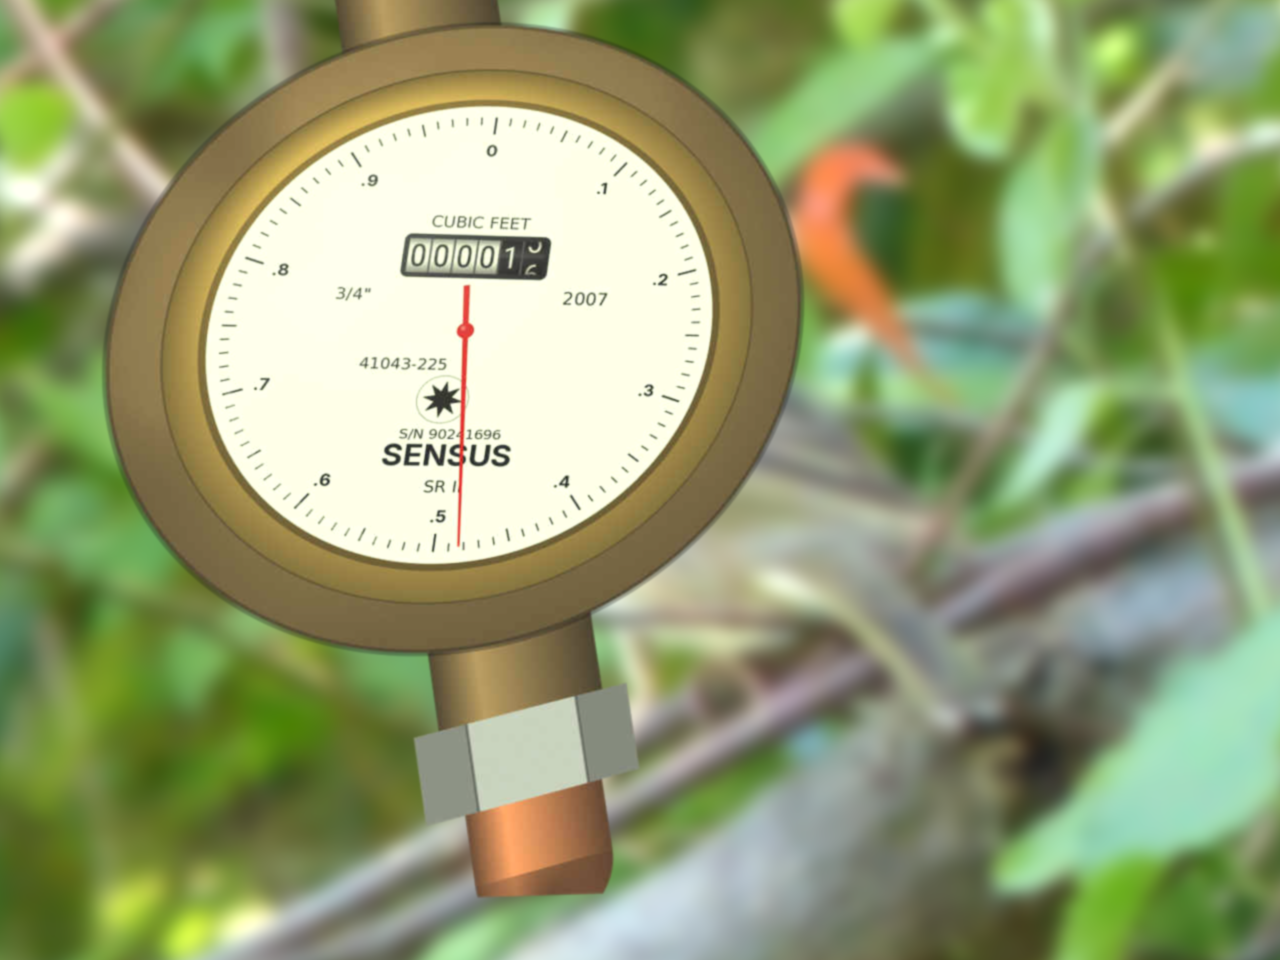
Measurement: 15.48 ft³
